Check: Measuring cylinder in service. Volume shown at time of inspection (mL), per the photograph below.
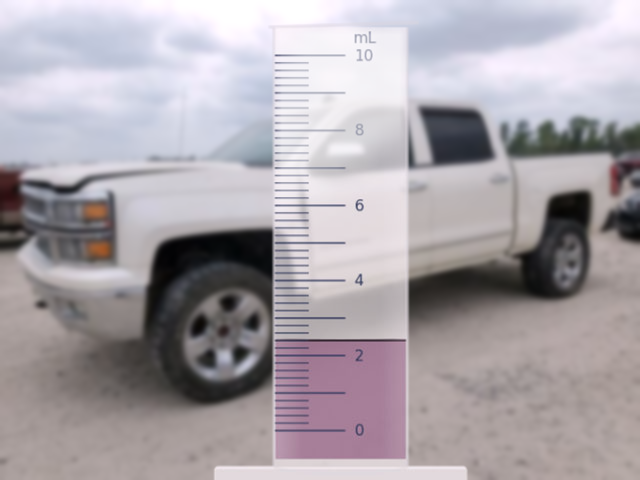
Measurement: 2.4 mL
